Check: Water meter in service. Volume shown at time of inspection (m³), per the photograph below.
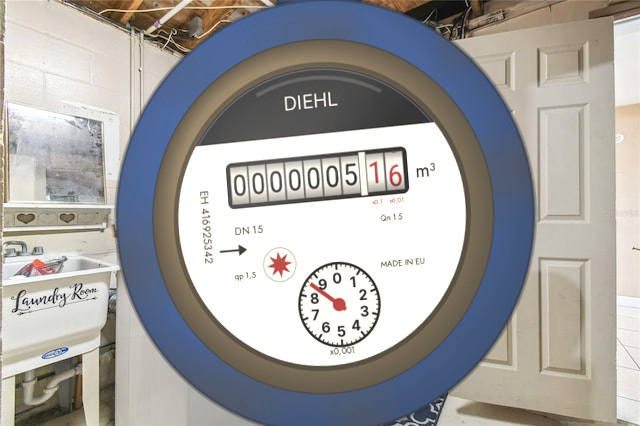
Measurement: 5.158 m³
